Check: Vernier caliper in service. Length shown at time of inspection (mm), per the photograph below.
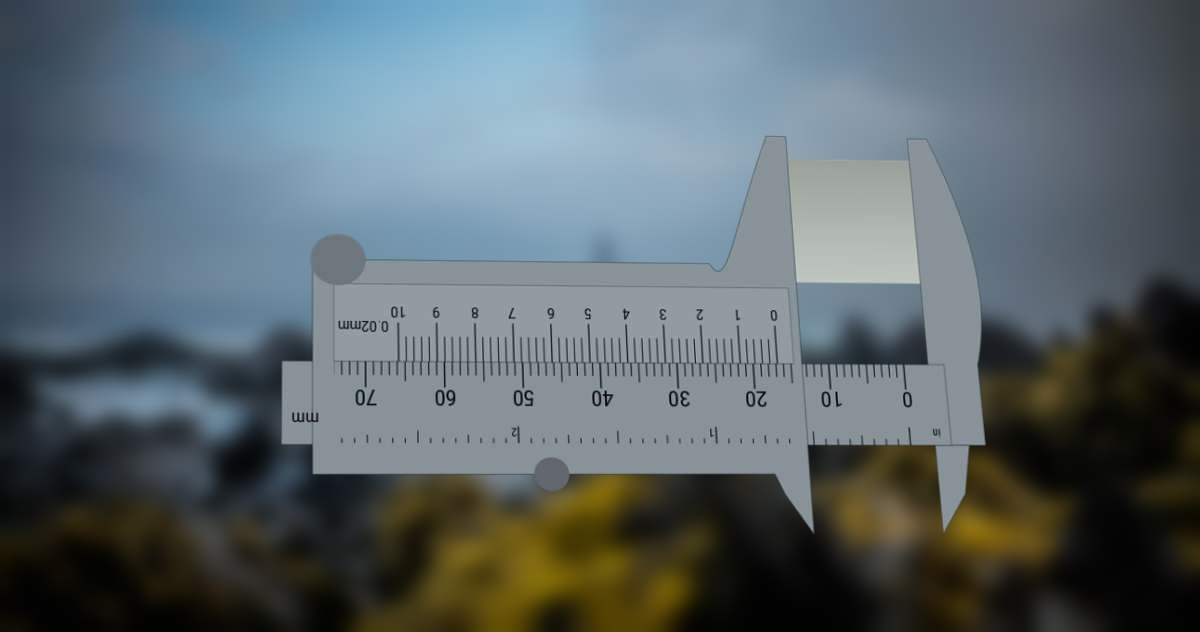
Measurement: 16.8 mm
